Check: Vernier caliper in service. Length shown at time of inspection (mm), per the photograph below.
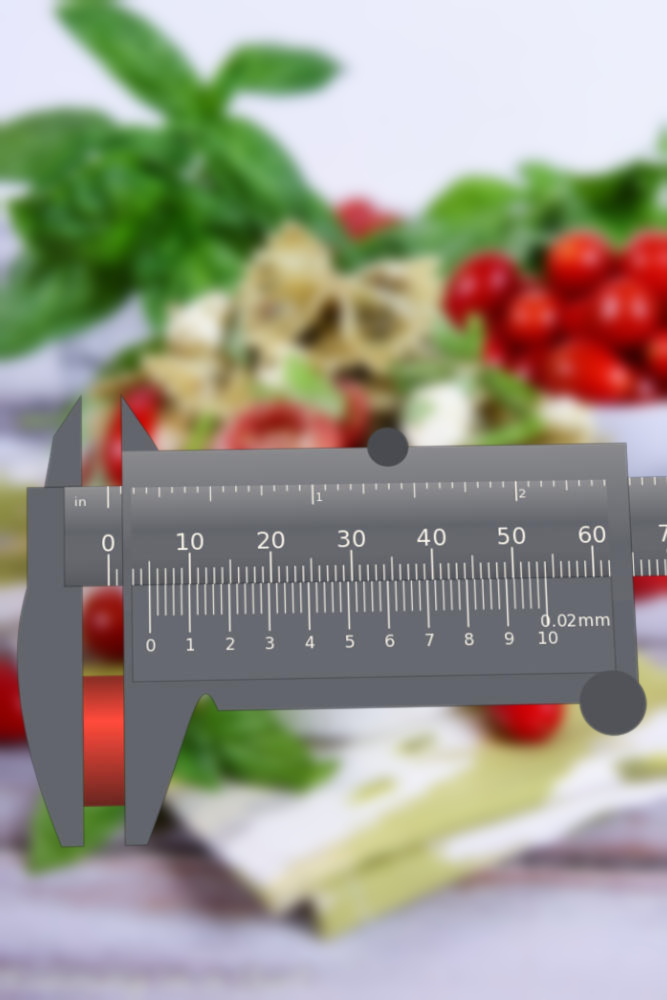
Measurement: 5.0 mm
